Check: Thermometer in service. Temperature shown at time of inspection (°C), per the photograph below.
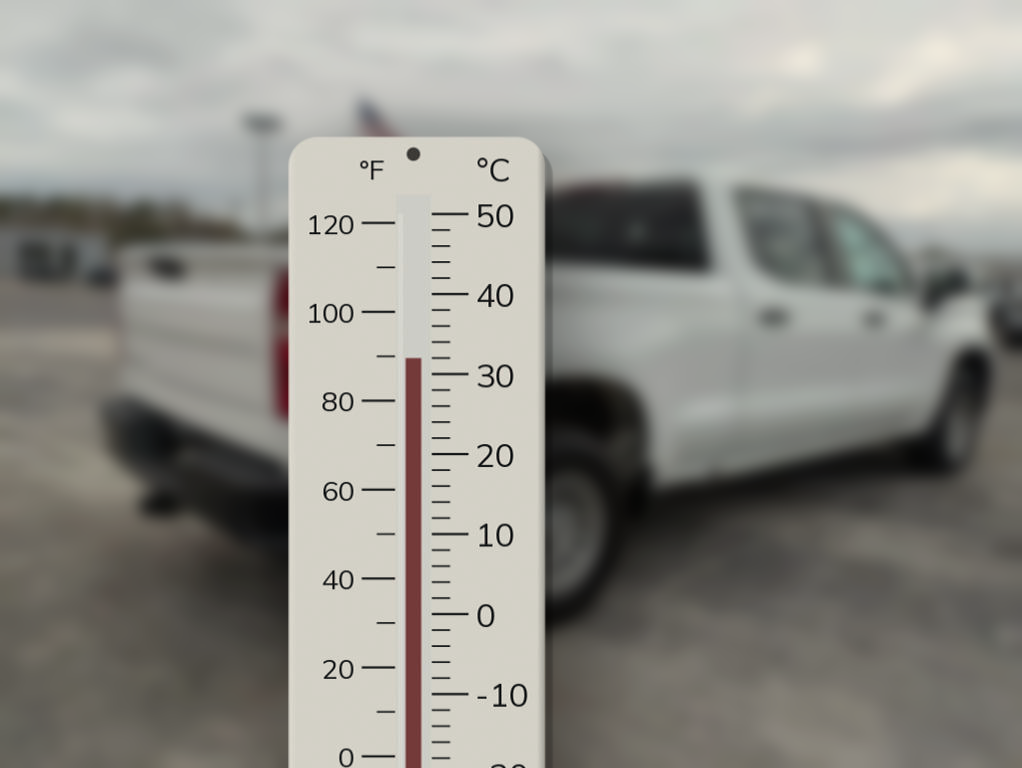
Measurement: 32 °C
